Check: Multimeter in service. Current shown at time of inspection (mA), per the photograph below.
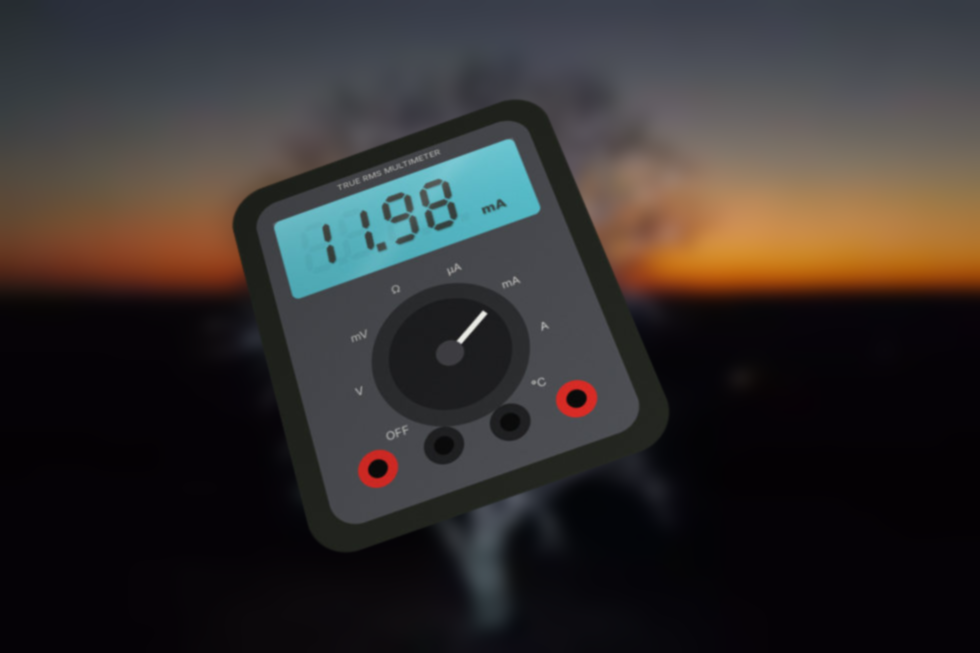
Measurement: 11.98 mA
